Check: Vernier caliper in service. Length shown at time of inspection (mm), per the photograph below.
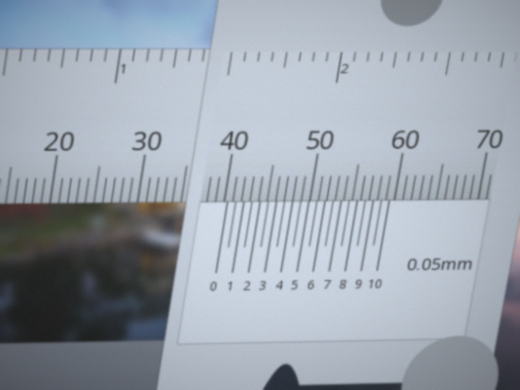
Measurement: 40.4 mm
